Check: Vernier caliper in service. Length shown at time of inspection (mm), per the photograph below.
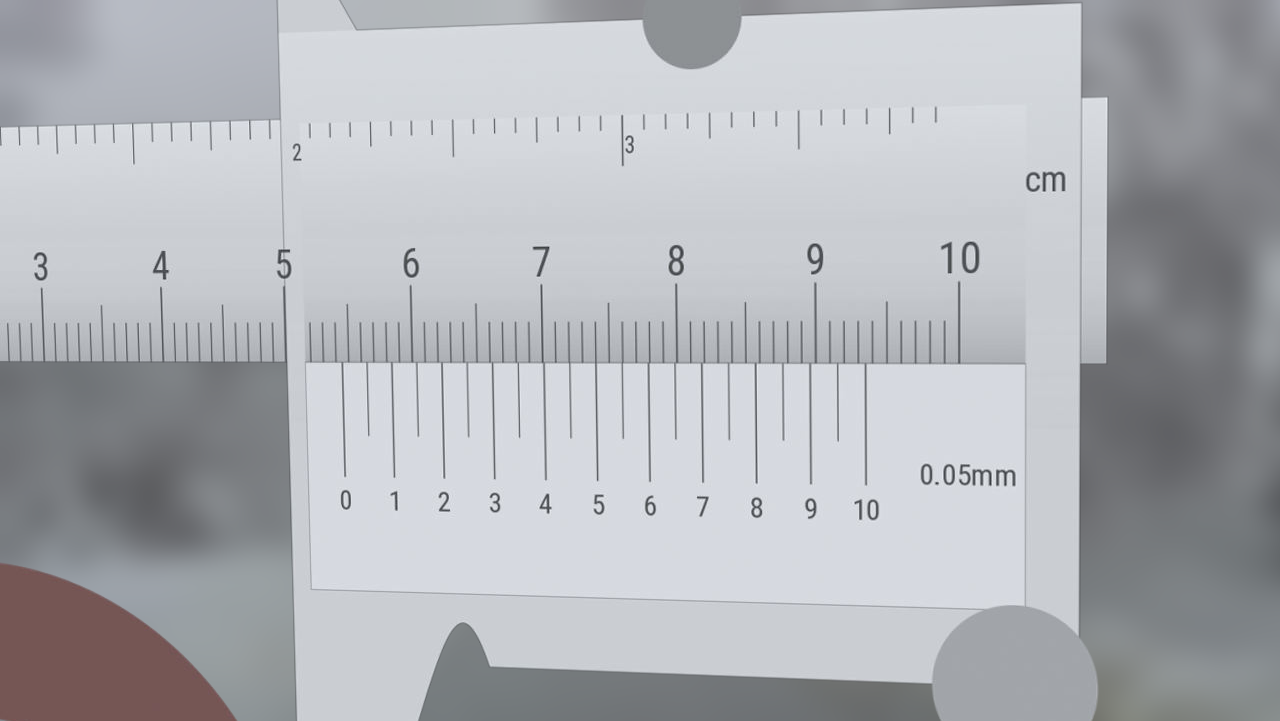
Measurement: 54.5 mm
